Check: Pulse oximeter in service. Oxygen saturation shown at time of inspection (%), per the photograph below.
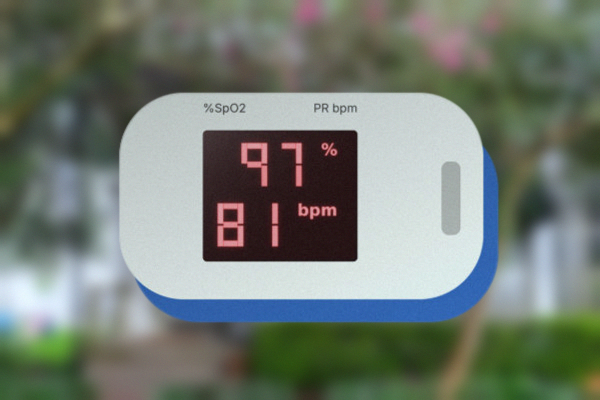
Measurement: 97 %
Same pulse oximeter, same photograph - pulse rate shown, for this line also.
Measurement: 81 bpm
